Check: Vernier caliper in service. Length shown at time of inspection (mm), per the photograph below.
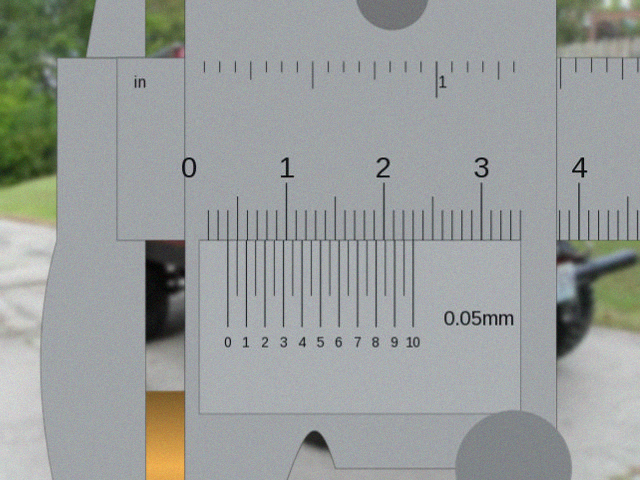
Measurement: 4.0 mm
